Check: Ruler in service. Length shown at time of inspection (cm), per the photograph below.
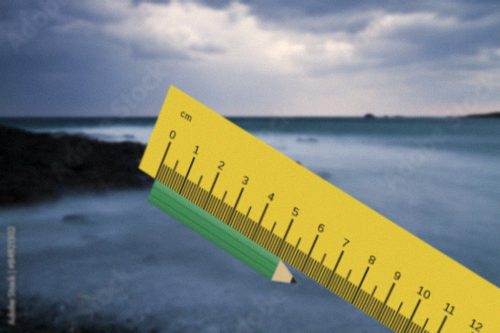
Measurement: 6 cm
